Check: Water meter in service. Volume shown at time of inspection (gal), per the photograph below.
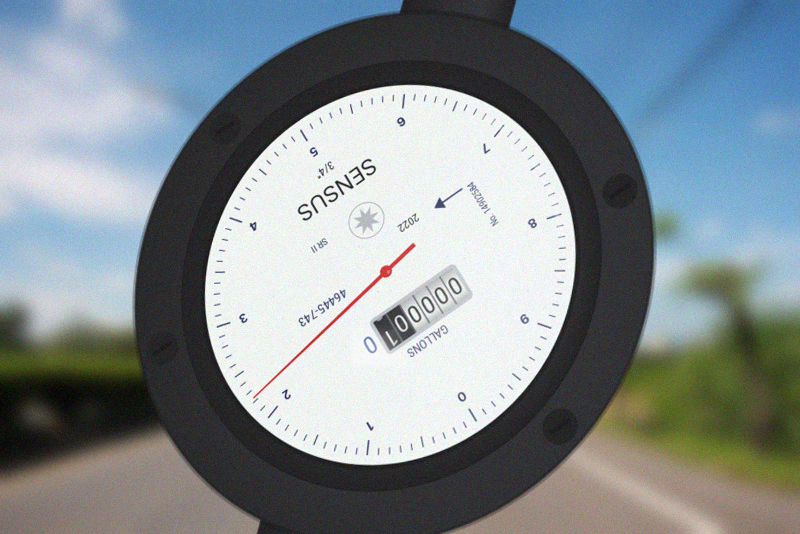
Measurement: 12.2 gal
